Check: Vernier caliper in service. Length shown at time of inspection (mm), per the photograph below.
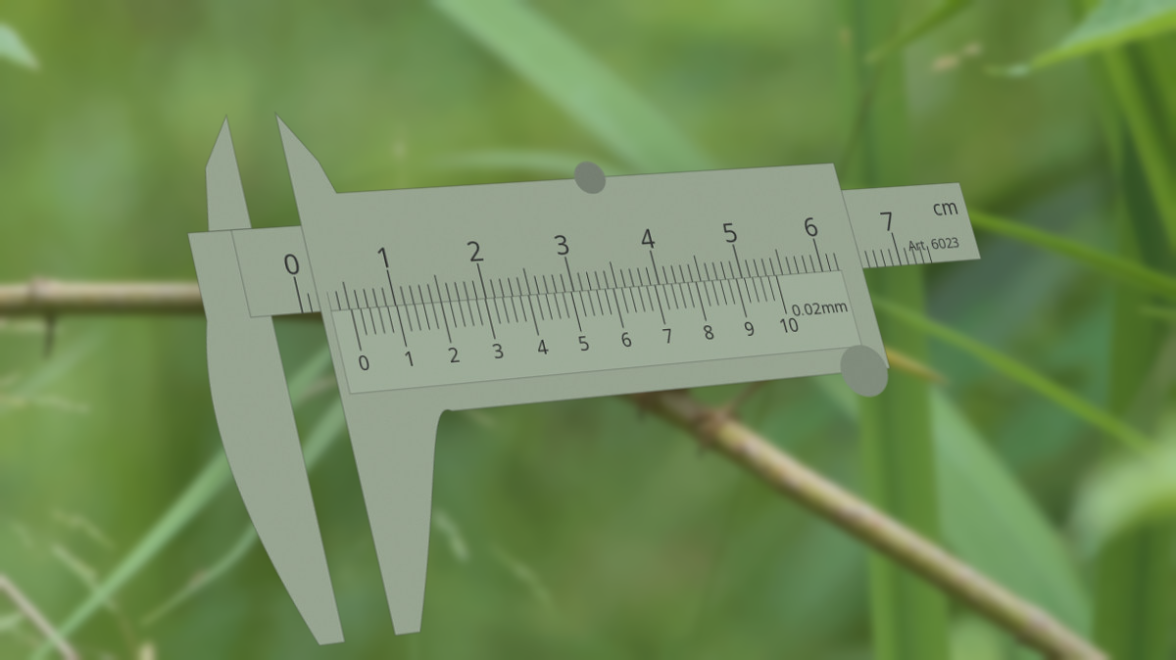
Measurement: 5.2 mm
